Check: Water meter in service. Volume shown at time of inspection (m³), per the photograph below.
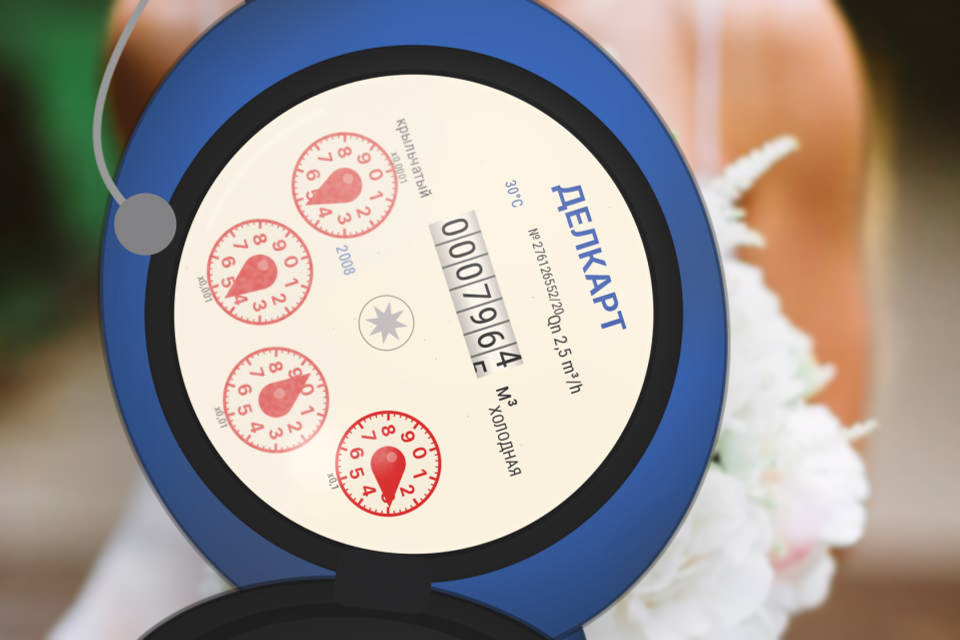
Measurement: 7964.2944 m³
